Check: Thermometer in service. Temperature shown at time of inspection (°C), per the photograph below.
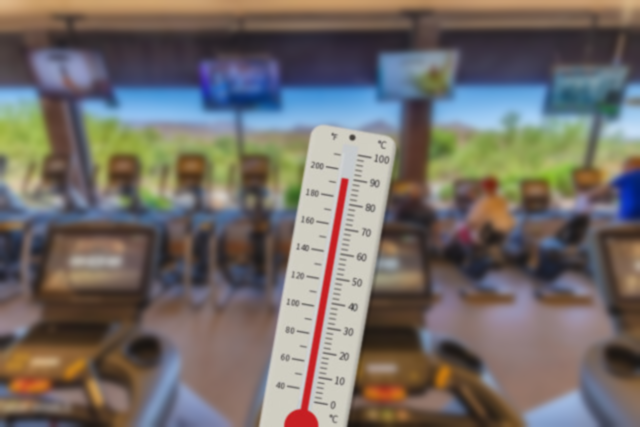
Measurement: 90 °C
